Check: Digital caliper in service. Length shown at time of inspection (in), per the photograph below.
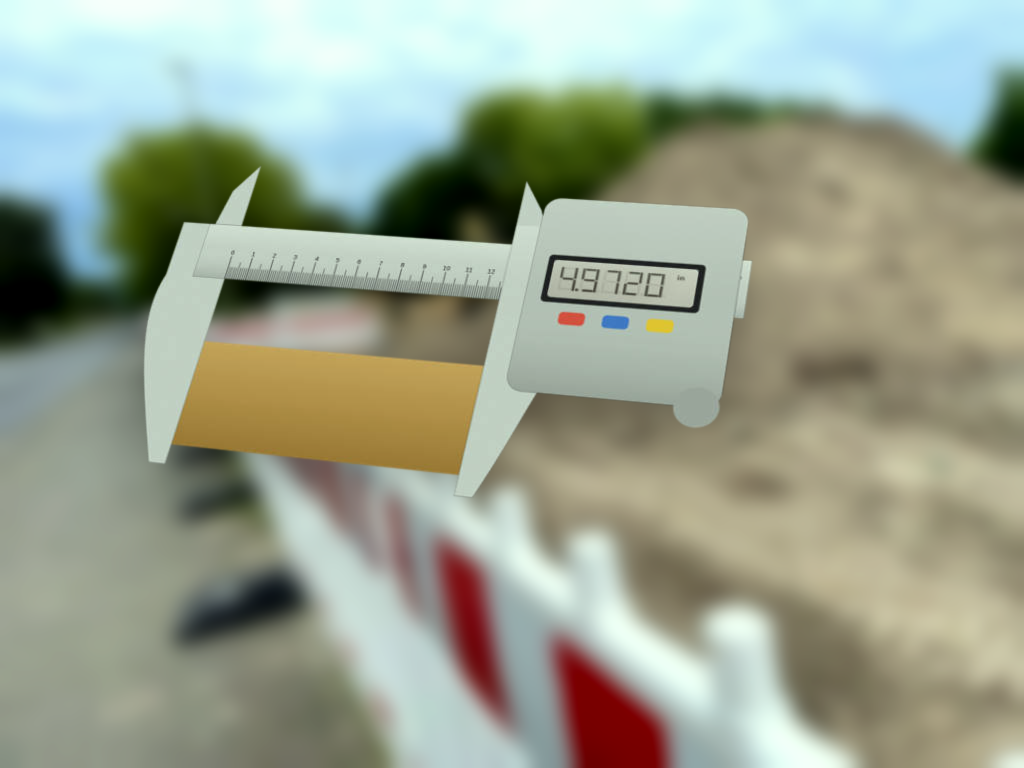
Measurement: 4.9720 in
